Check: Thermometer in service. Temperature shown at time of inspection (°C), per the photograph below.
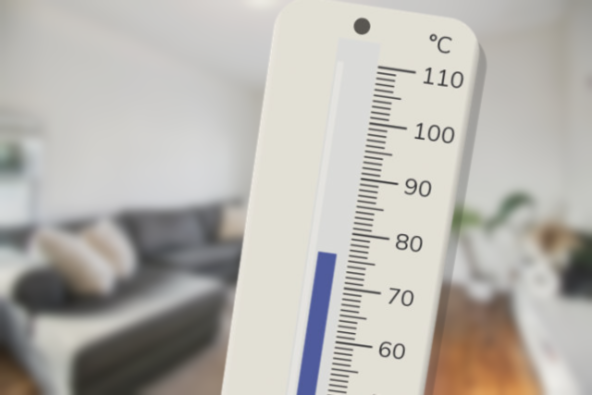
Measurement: 76 °C
